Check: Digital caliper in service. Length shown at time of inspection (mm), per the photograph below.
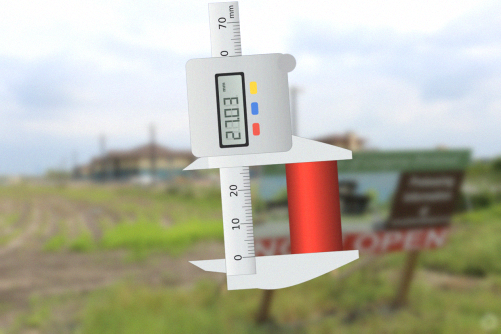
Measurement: 27.03 mm
